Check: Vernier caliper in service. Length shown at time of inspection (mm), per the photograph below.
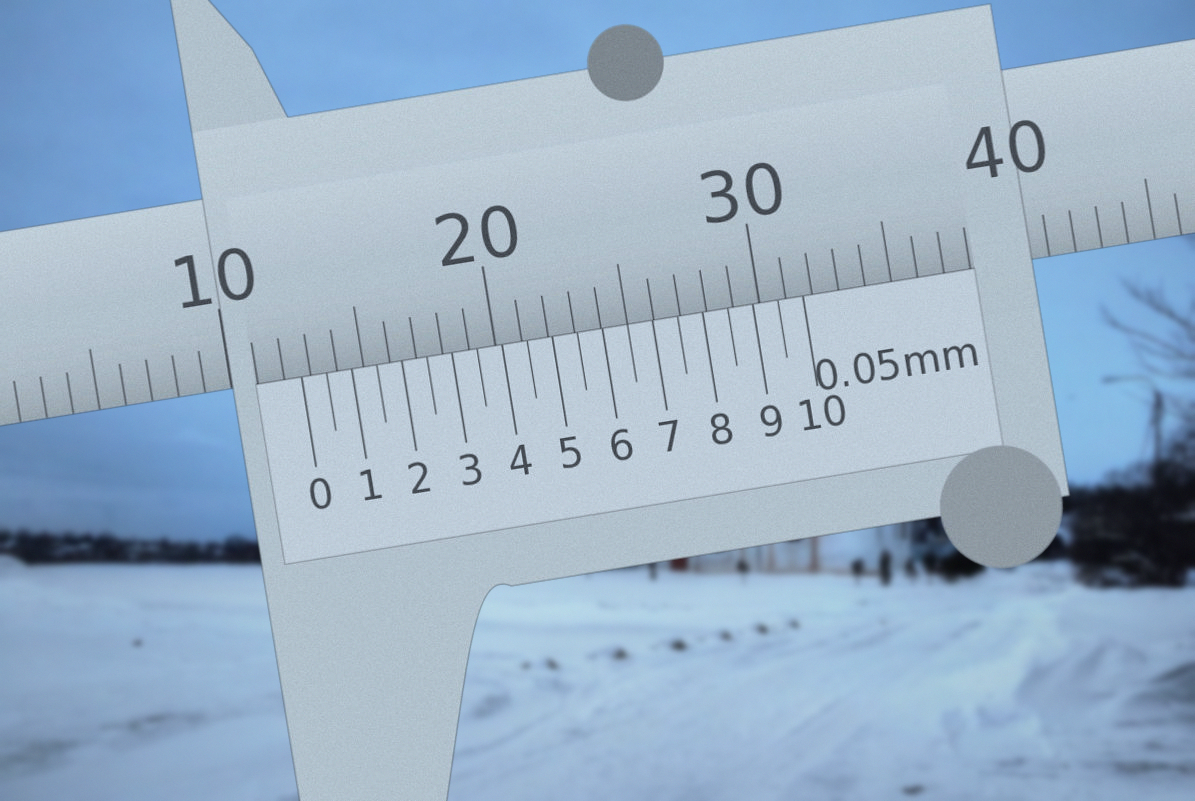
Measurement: 12.65 mm
